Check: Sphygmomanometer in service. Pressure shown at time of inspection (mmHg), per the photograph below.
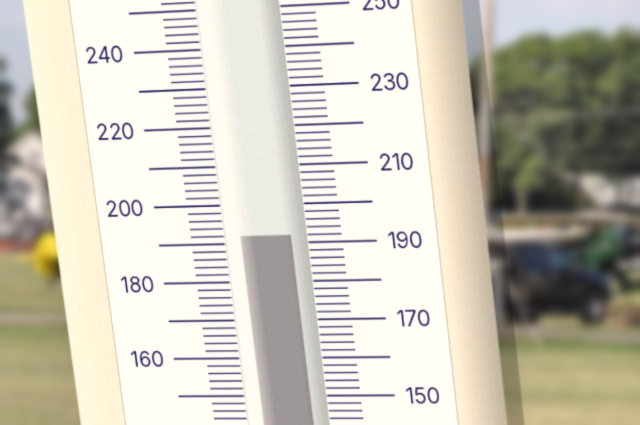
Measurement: 192 mmHg
